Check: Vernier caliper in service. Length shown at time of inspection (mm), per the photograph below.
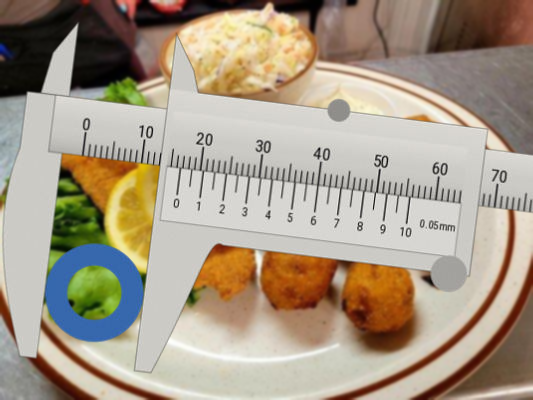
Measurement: 16.6 mm
